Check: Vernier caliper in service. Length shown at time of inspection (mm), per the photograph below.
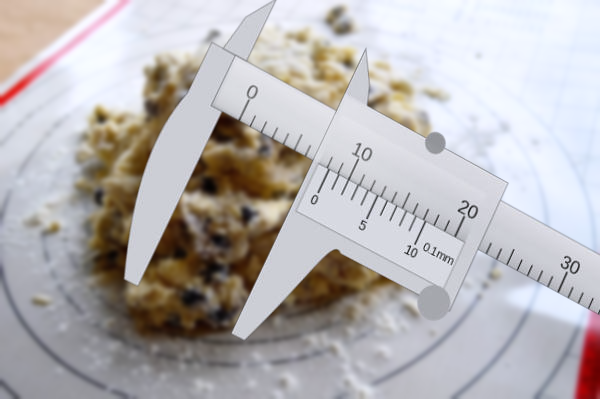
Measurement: 8.2 mm
